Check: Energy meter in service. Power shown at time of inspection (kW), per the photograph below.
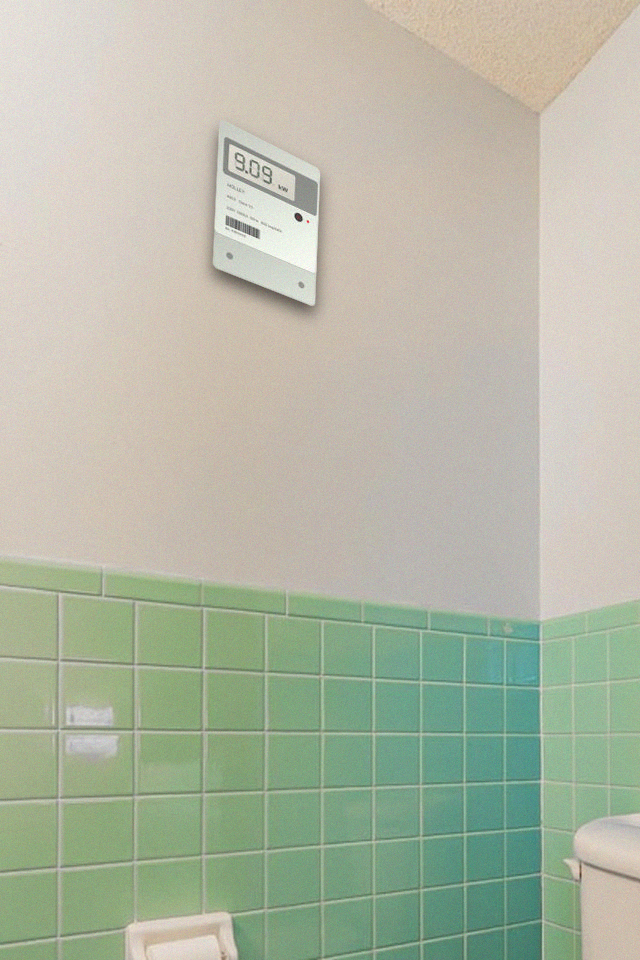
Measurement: 9.09 kW
